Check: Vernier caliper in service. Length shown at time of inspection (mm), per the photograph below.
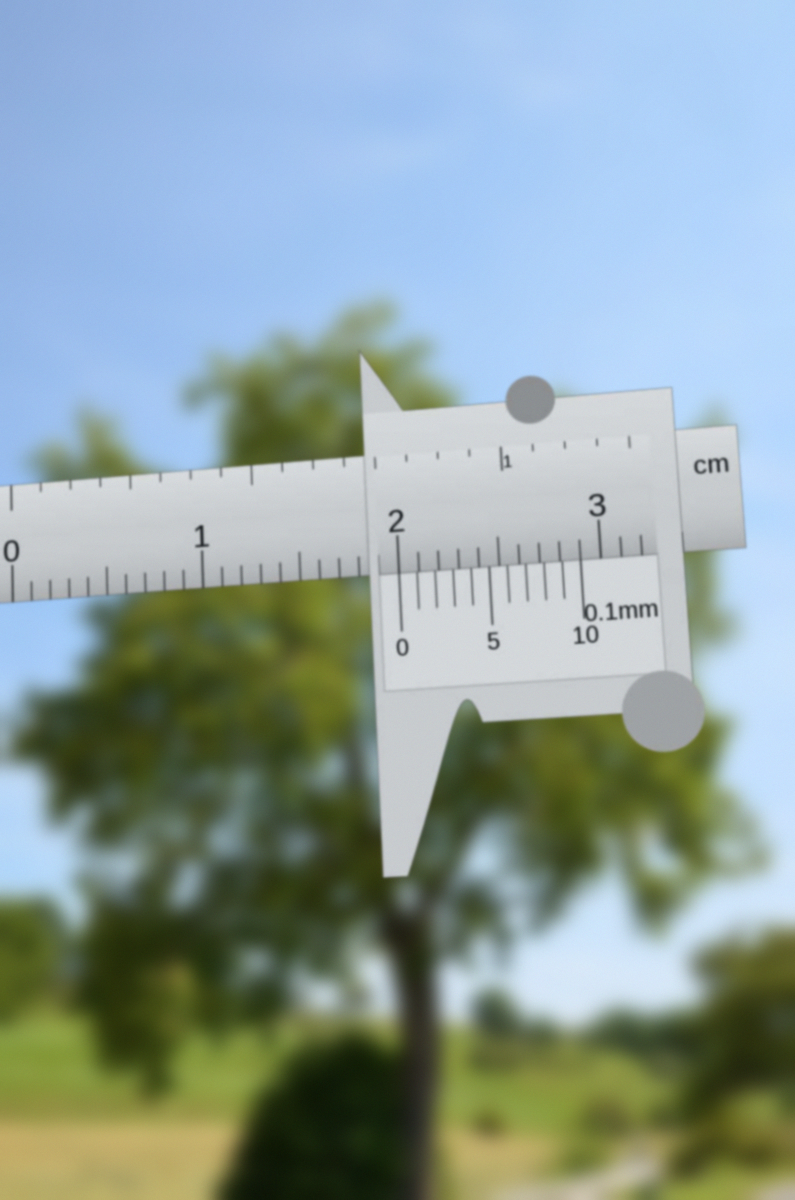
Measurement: 20.0 mm
